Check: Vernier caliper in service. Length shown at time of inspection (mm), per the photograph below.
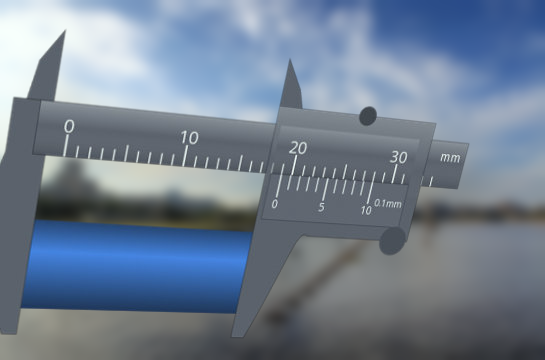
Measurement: 19.0 mm
